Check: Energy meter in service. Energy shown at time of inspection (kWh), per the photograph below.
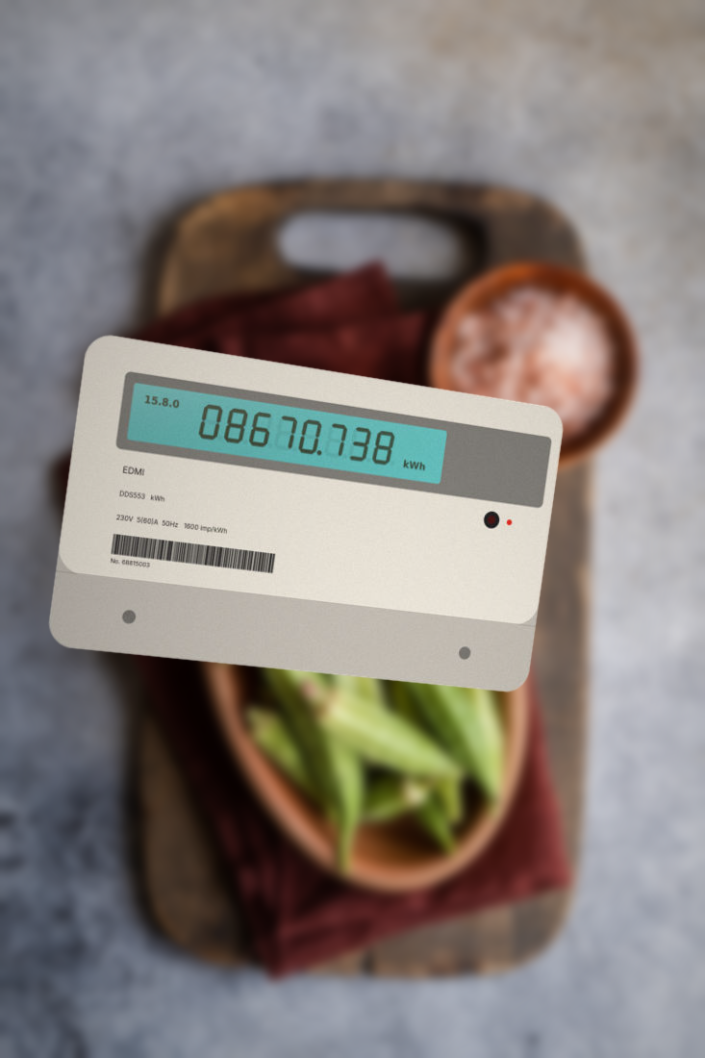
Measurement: 8670.738 kWh
